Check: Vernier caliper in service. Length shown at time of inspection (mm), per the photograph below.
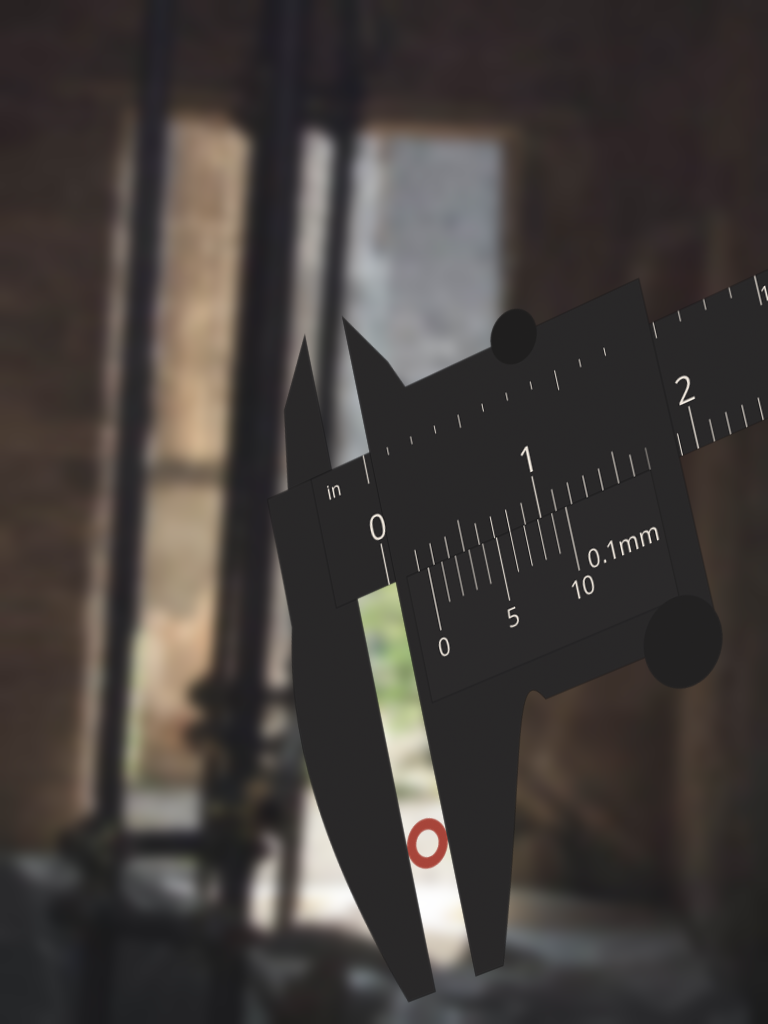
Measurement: 2.6 mm
